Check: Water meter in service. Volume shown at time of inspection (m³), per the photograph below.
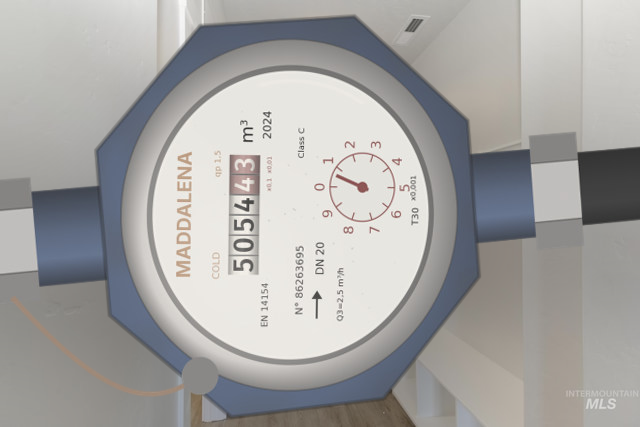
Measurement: 5054.430 m³
